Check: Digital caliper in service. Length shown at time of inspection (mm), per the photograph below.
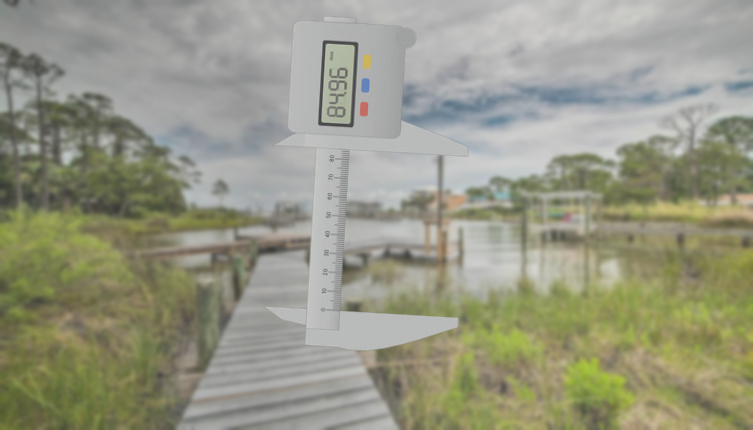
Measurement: 84.96 mm
